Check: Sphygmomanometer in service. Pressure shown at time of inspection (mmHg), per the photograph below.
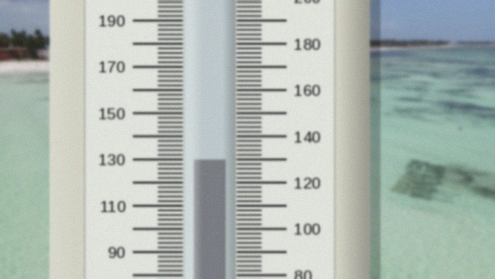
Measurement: 130 mmHg
